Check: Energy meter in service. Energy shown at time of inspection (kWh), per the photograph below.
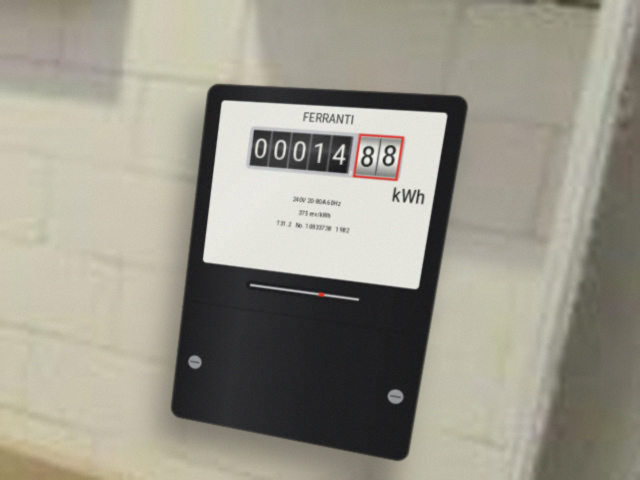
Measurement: 14.88 kWh
